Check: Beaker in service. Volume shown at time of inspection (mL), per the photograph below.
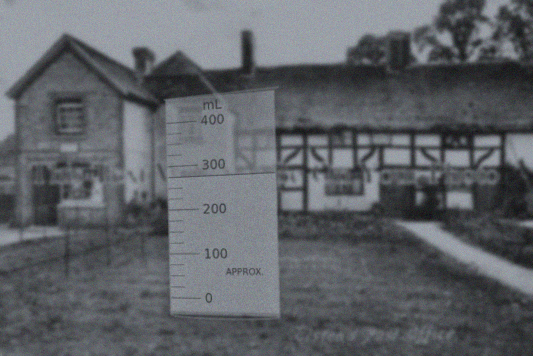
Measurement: 275 mL
